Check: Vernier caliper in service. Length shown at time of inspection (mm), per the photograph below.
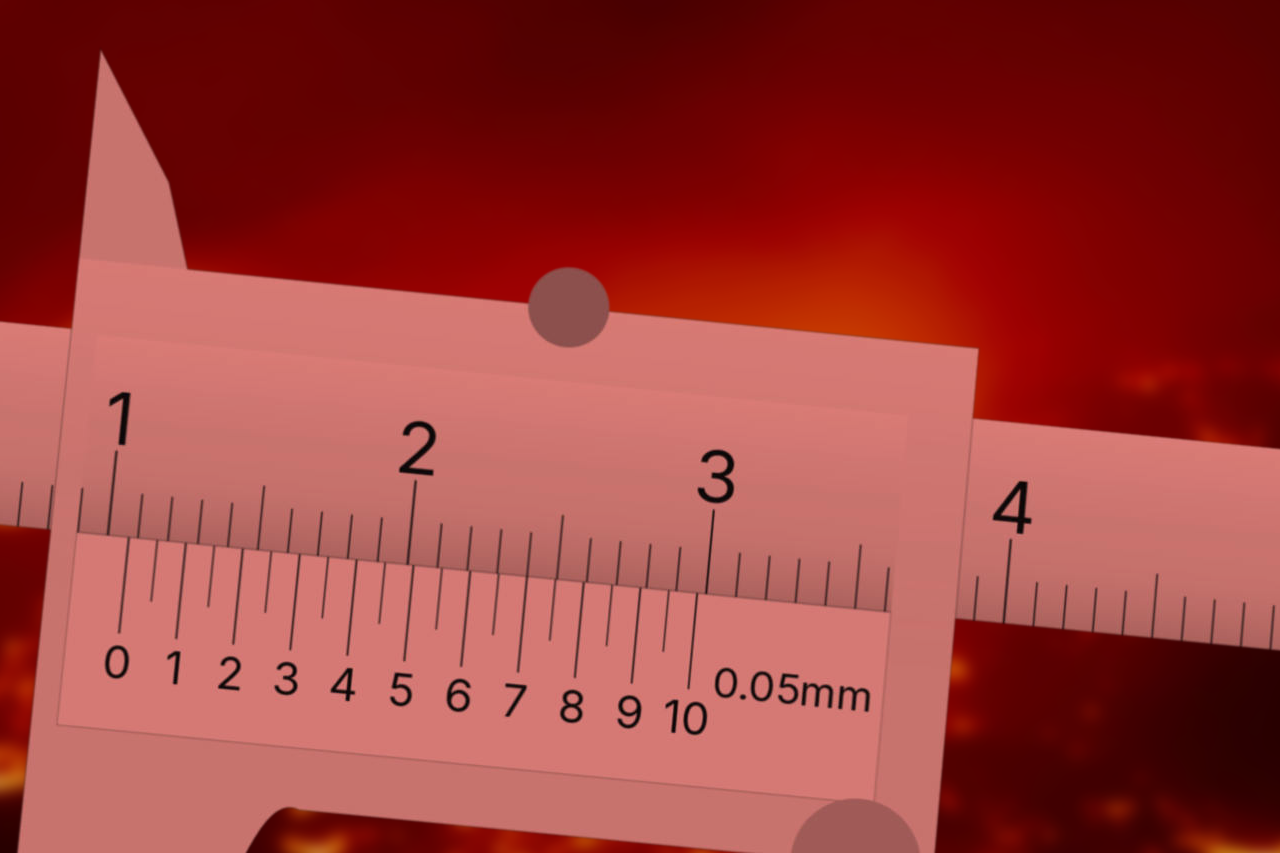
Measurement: 10.70 mm
